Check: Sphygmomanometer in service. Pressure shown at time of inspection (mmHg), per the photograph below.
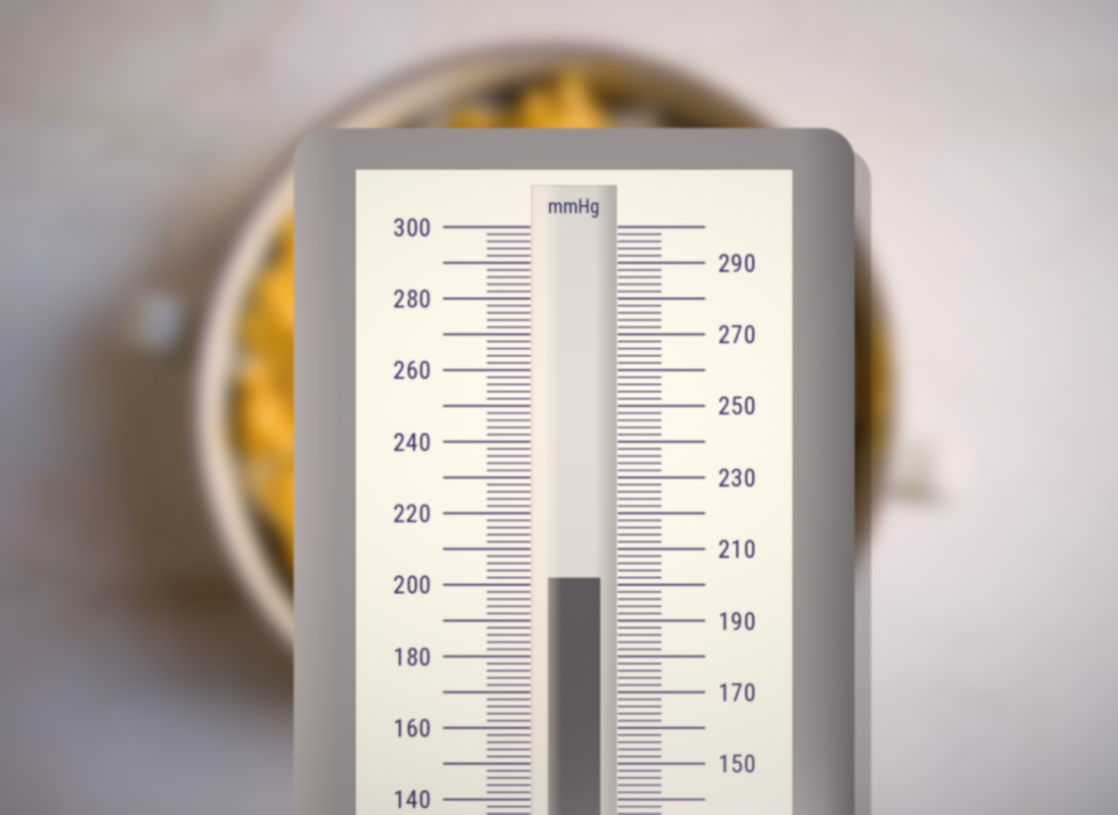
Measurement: 202 mmHg
